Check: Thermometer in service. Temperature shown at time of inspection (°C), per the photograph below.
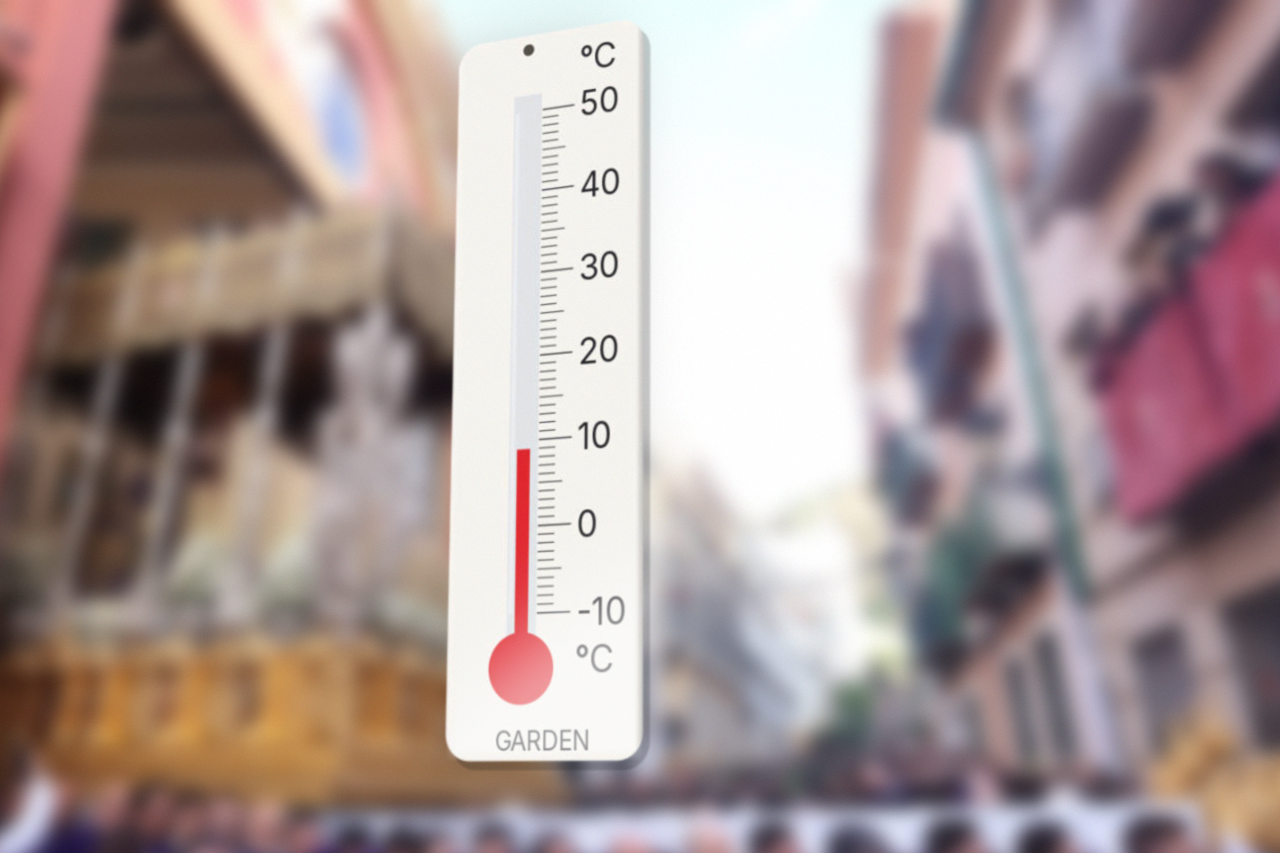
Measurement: 9 °C
